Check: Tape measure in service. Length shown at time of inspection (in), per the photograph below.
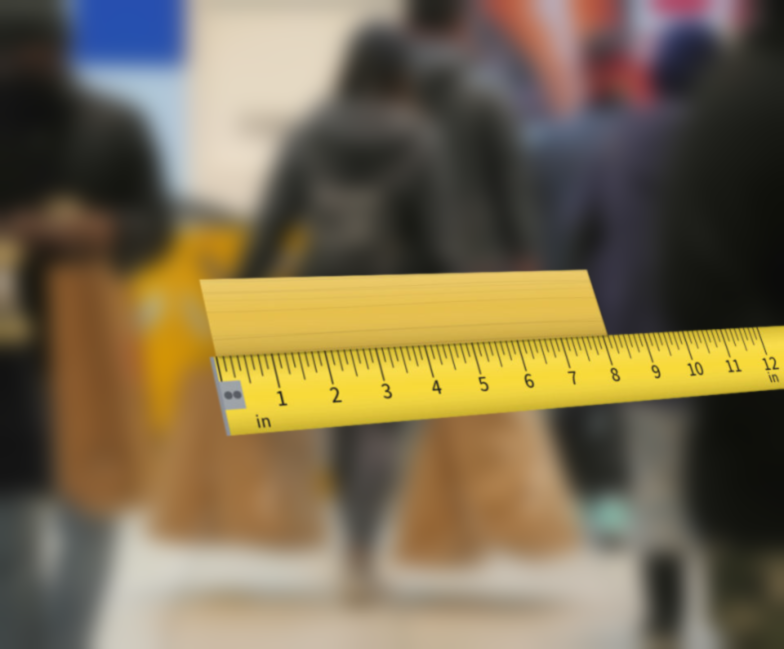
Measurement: 8.125 in
